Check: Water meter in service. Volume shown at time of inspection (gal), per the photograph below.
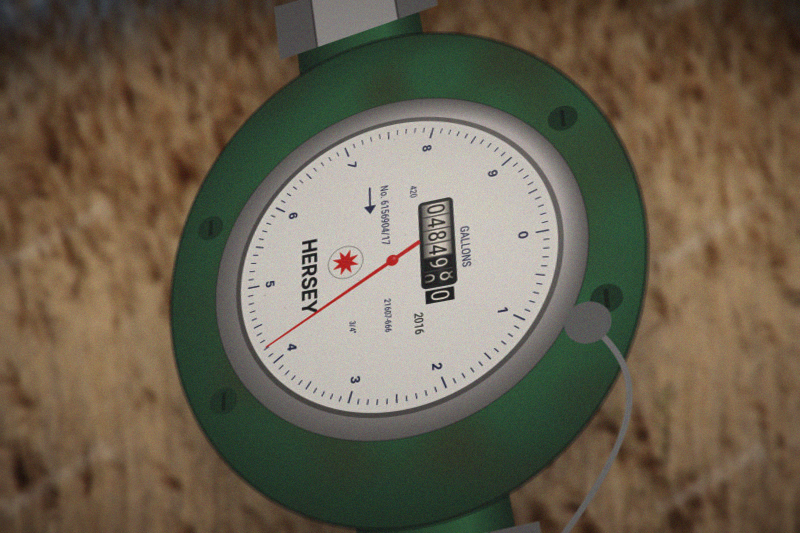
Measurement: 484984.2 gal
